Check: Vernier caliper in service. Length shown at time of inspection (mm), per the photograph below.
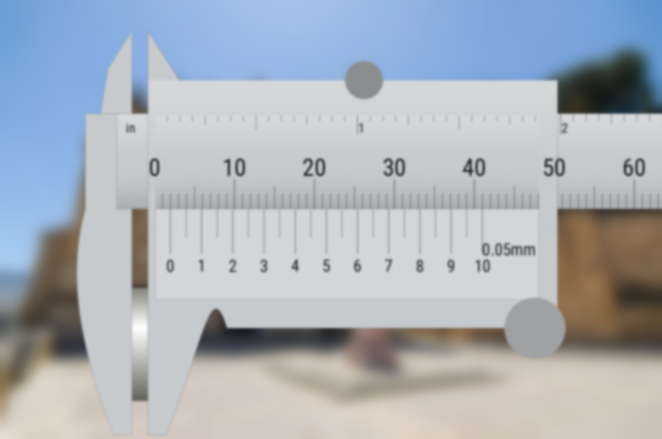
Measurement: 2.0 mm
